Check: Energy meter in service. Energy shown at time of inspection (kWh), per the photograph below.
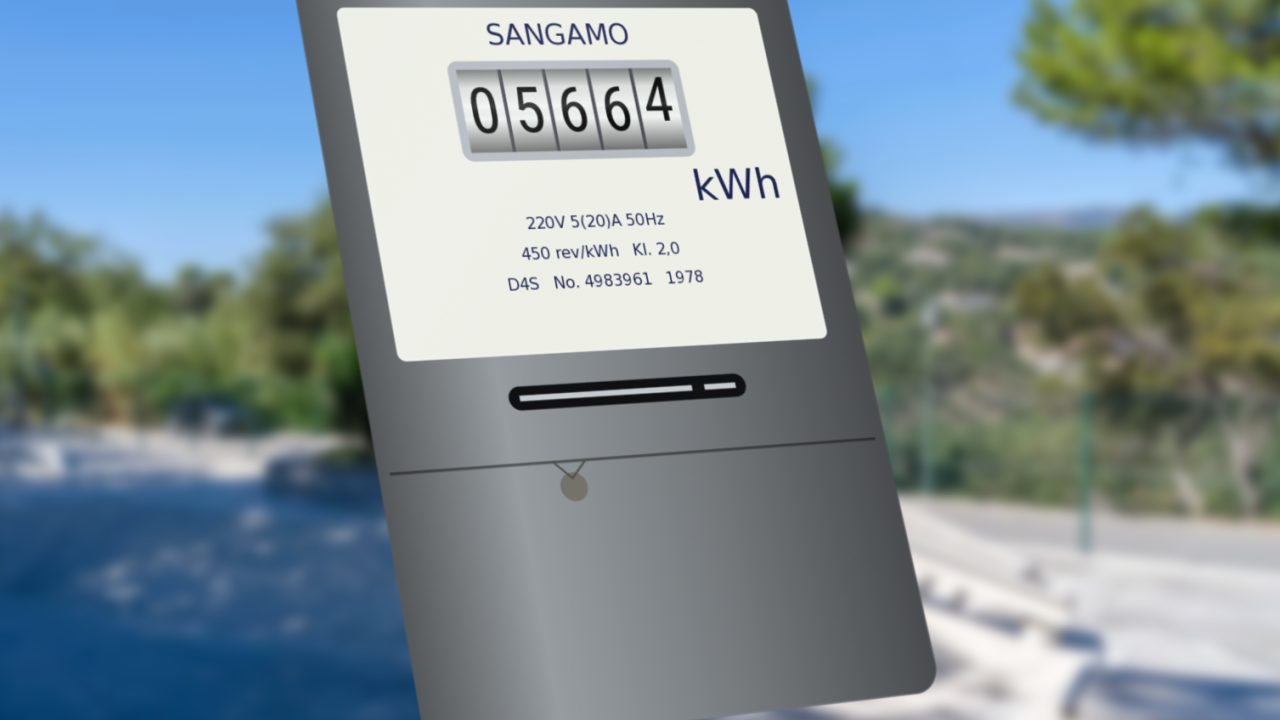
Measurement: 5664 kWh
